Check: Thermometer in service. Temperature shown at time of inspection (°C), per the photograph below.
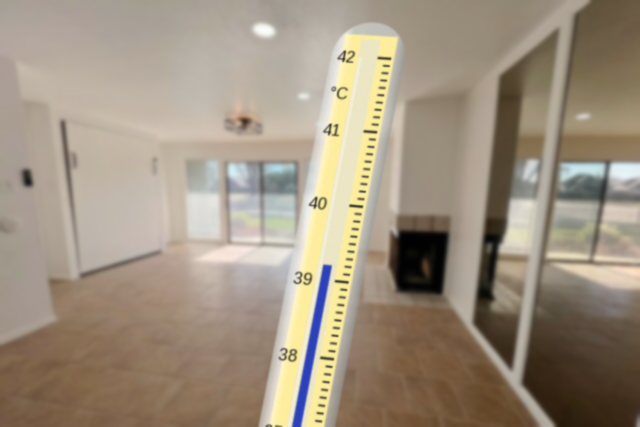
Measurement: 39.2 °C
